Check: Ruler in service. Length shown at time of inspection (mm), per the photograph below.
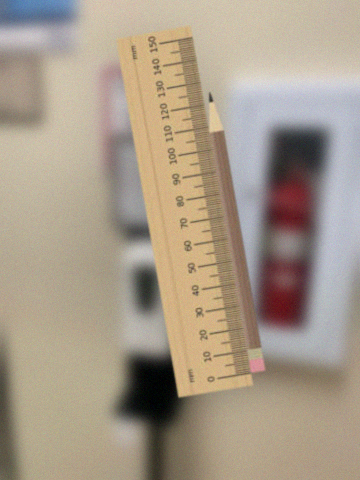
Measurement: 125 mm
